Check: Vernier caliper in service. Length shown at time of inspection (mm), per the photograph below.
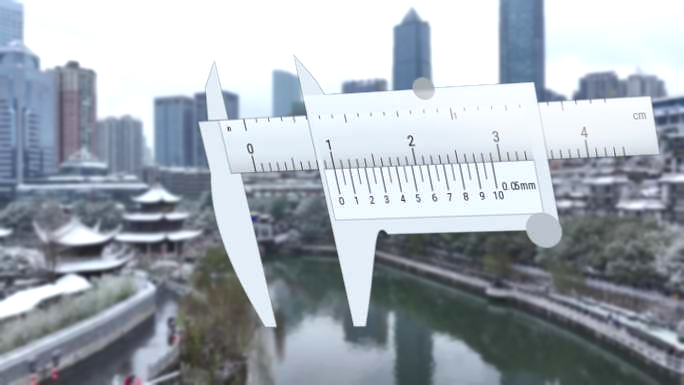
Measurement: 10.0 mm
